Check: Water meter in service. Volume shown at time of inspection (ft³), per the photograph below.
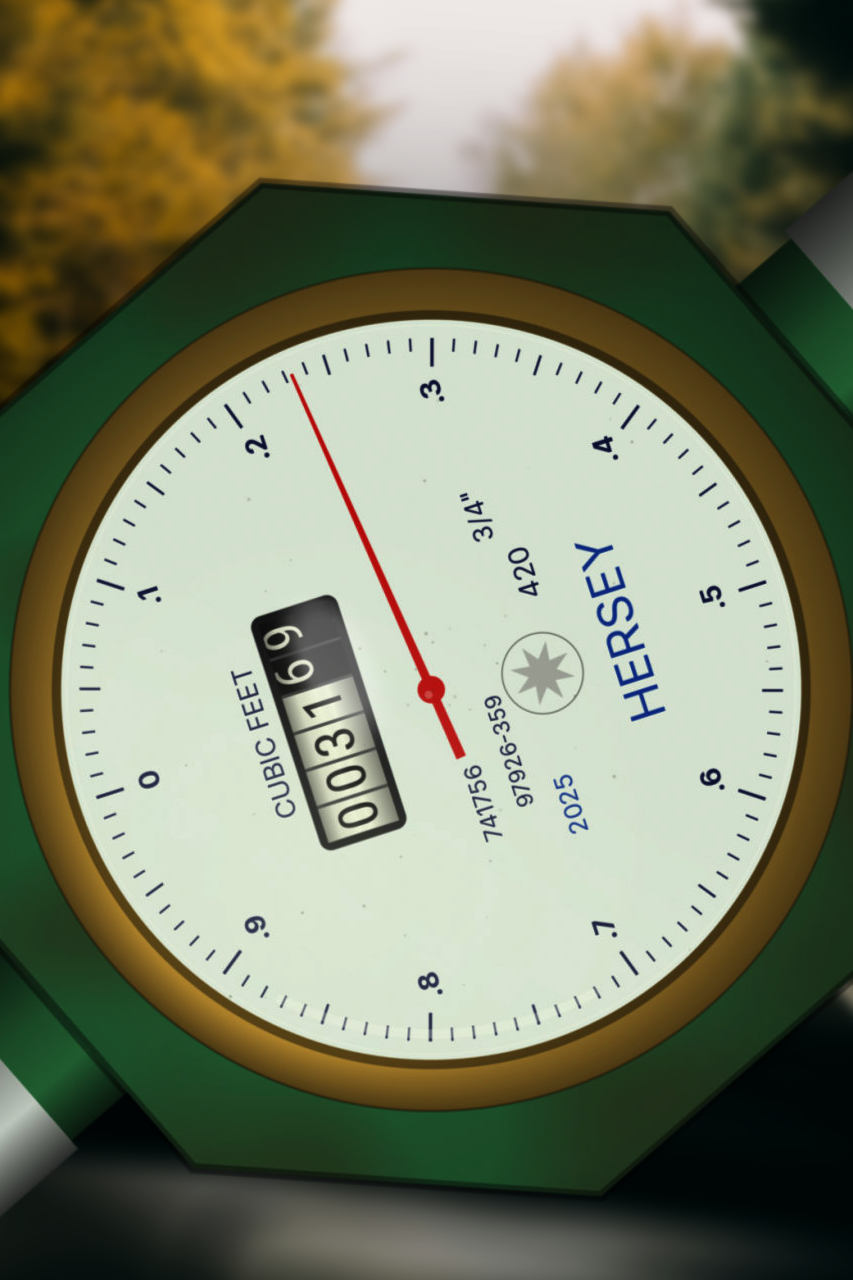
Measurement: 3169.23 ft³
